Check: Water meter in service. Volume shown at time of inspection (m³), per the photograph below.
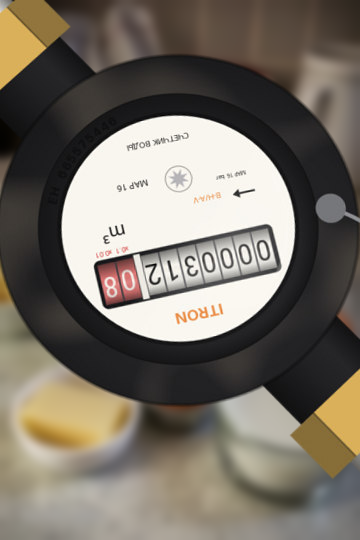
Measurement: 312.08 m³
